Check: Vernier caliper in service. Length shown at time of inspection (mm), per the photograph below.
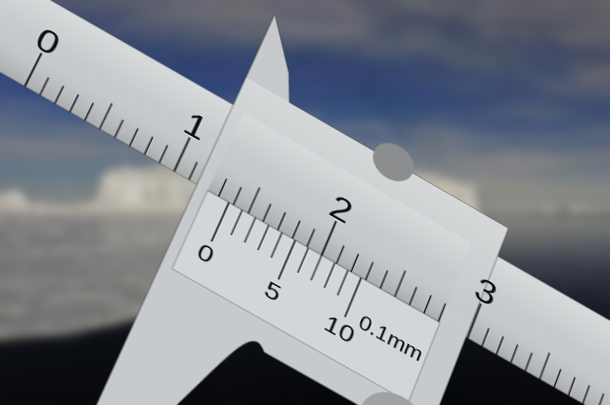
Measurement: 13.7 mm
